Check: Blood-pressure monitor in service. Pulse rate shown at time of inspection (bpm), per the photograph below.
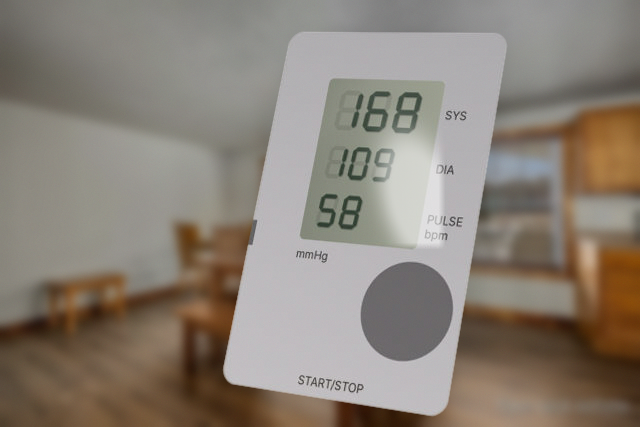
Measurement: 58 bpm
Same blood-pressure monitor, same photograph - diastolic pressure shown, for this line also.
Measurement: 109 mmHg
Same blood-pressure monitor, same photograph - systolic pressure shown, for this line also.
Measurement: 168 mmHg
